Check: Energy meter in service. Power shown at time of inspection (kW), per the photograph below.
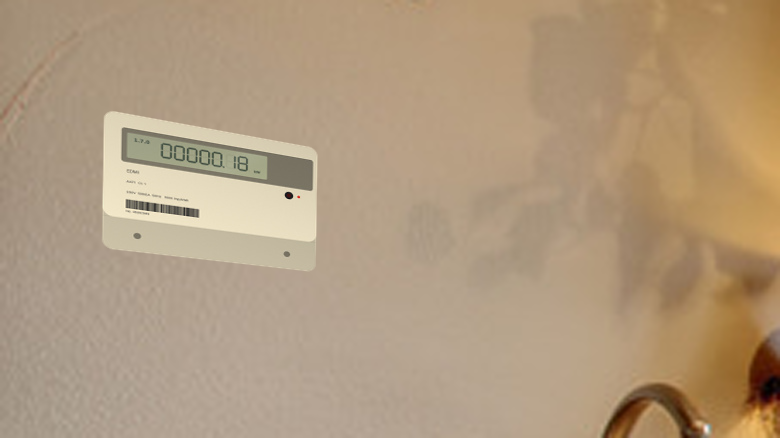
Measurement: 0.18 kW
